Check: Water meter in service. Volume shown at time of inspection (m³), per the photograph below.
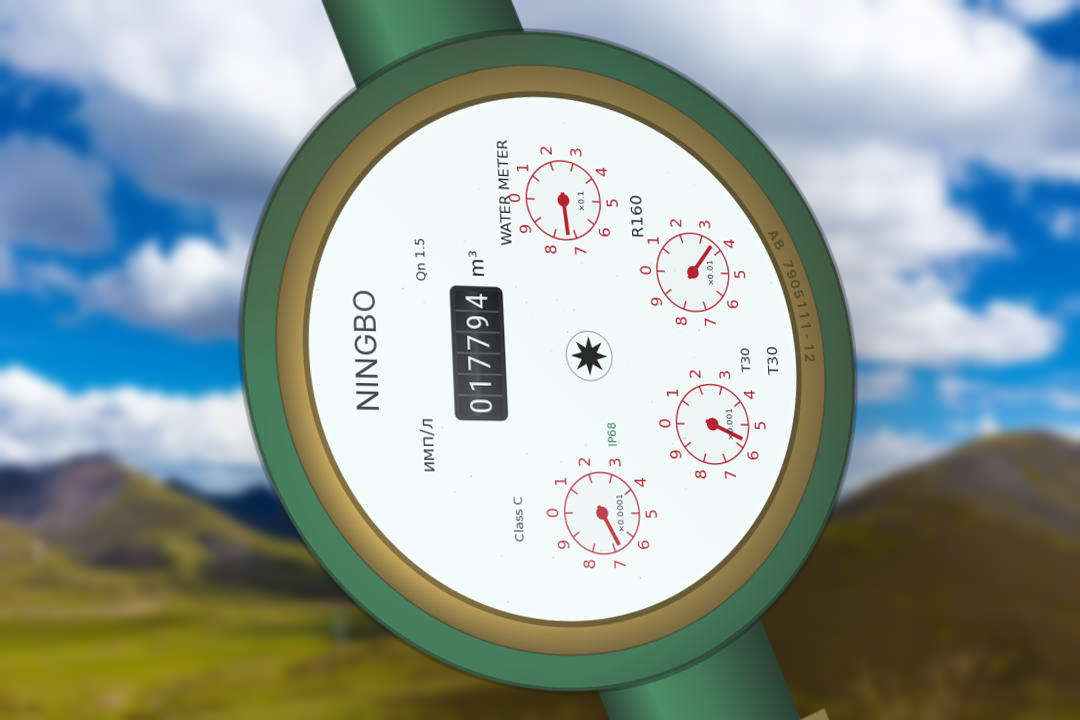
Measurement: 17794.7356 m³
